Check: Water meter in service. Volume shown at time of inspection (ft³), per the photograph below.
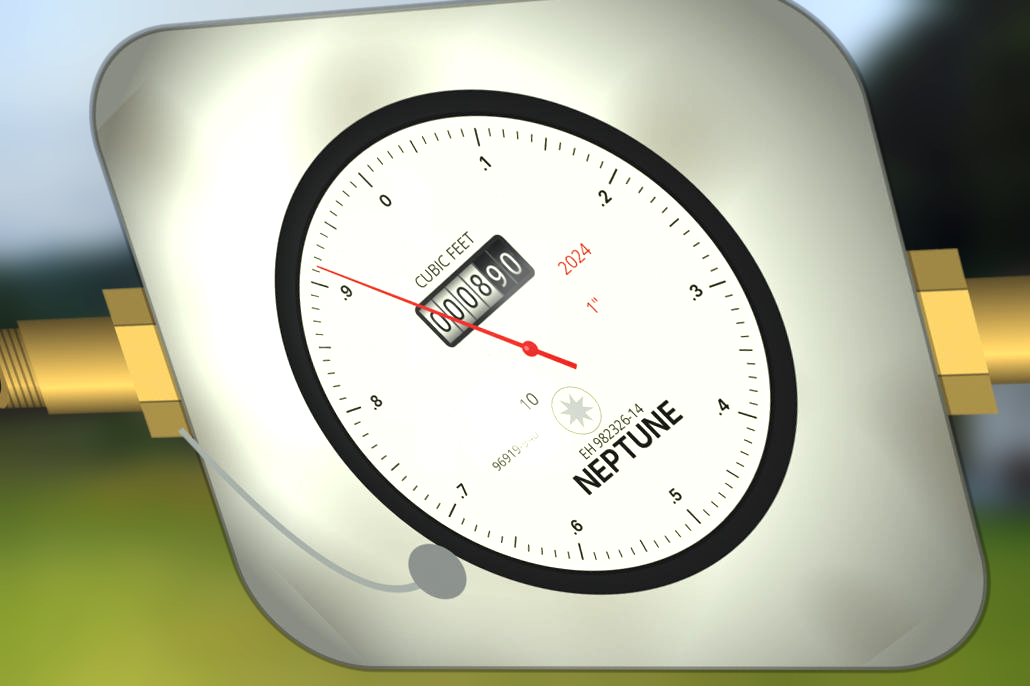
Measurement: 889.91 ft³
